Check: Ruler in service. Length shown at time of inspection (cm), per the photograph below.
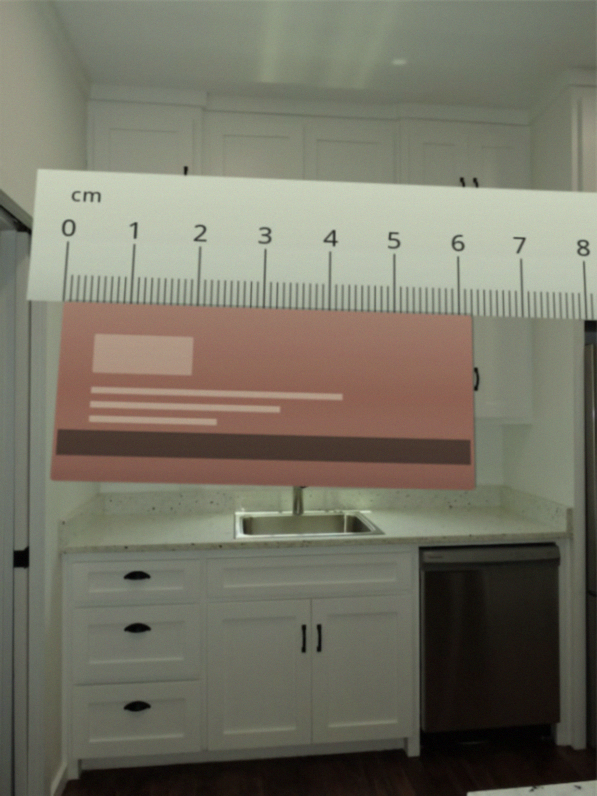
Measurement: 6.2 cm
